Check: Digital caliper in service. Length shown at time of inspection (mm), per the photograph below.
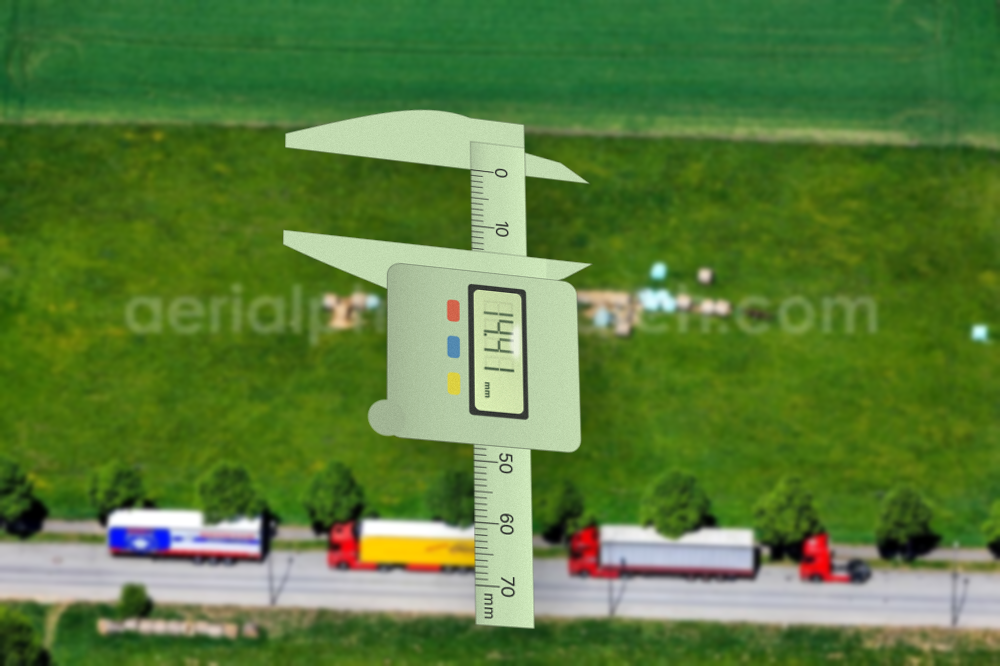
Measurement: 14.41 mm
